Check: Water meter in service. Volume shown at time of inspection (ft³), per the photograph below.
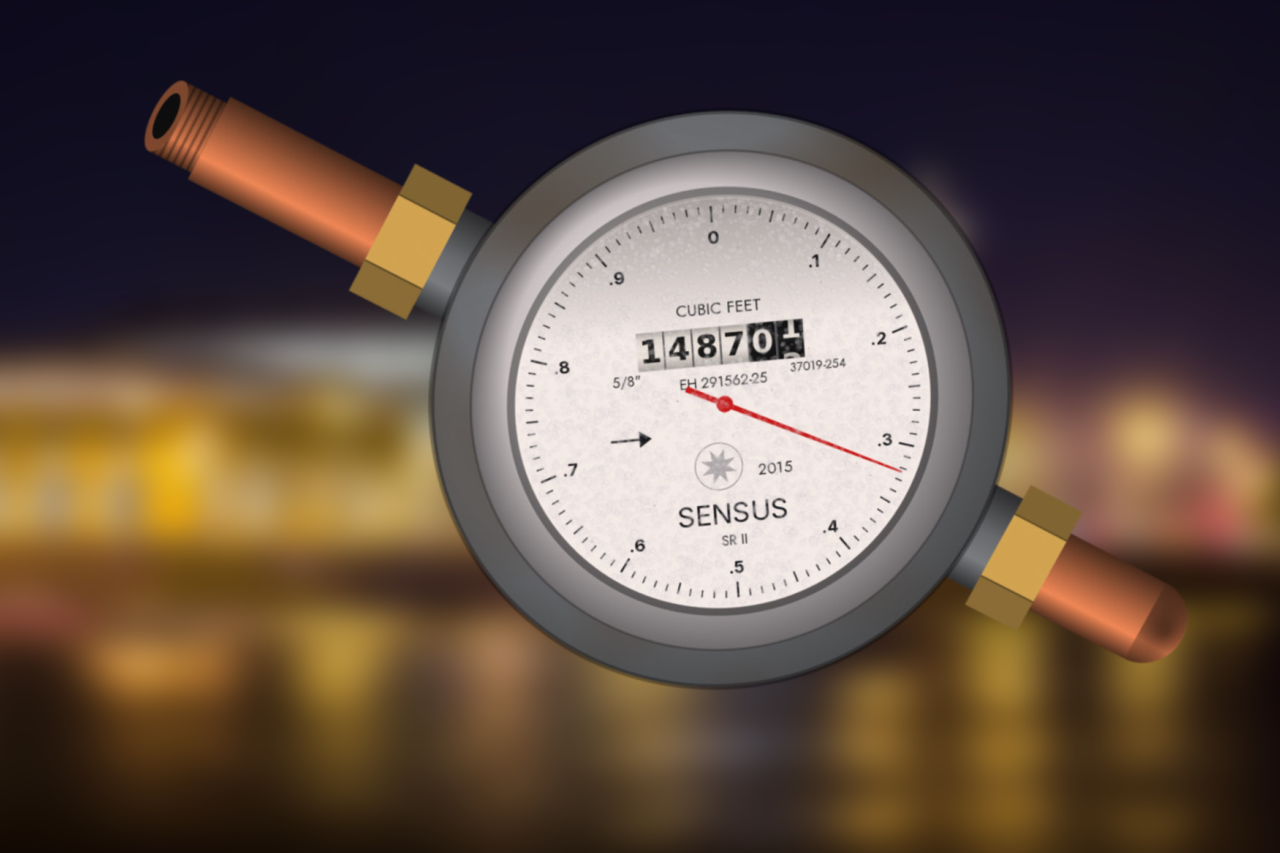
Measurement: 148701.32 ft³
